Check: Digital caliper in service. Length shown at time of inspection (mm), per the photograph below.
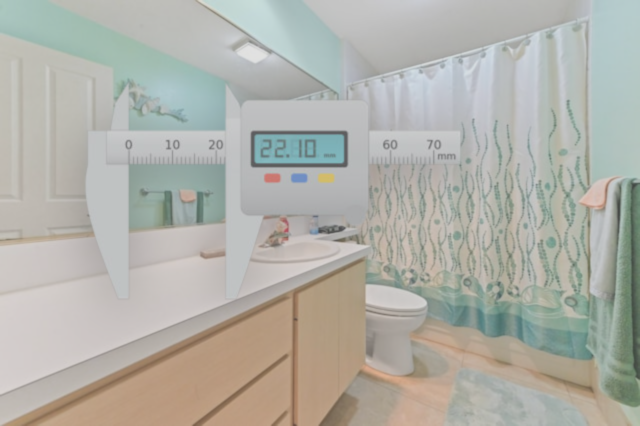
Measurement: 22.10 mm
